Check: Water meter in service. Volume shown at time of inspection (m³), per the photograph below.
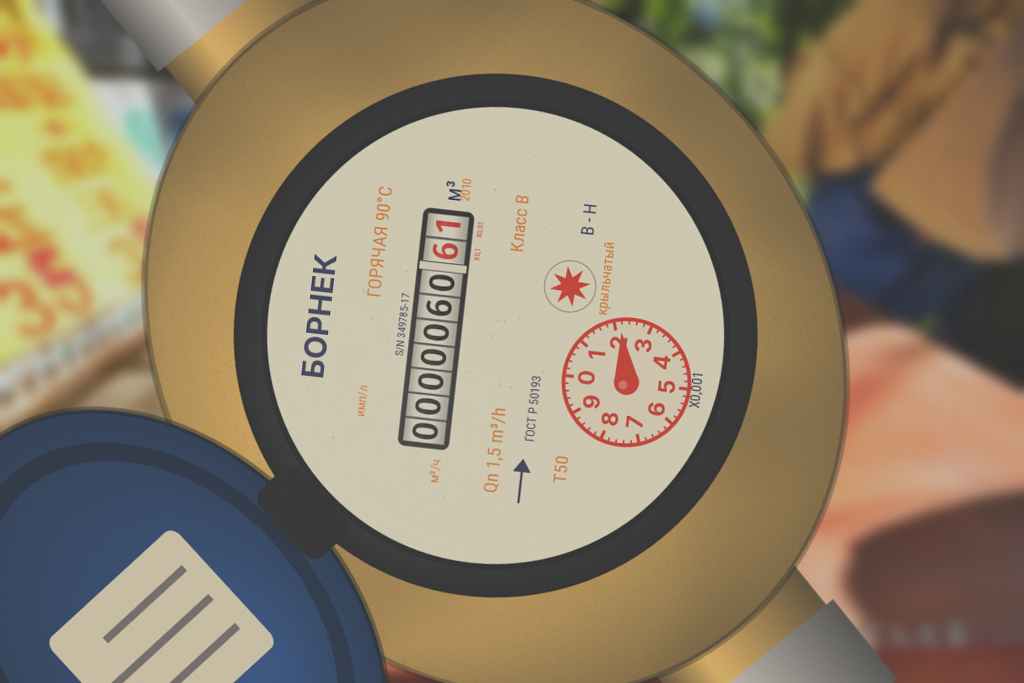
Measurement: 60.612 m³
